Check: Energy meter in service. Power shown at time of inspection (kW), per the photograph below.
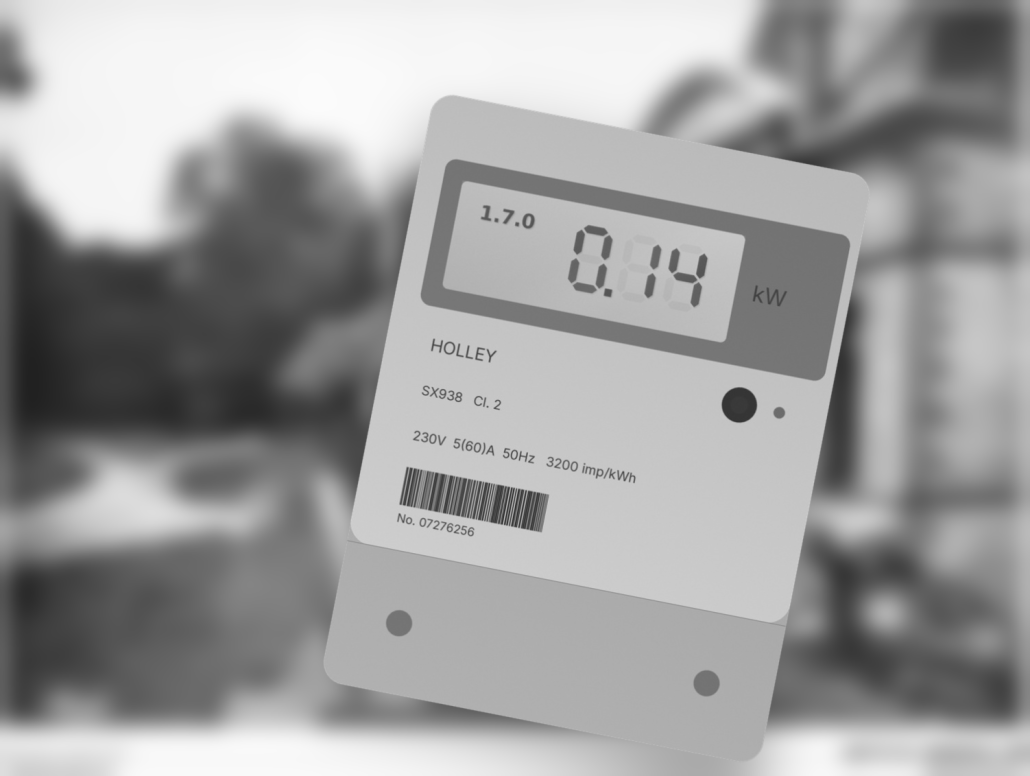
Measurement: 0.14 kW
